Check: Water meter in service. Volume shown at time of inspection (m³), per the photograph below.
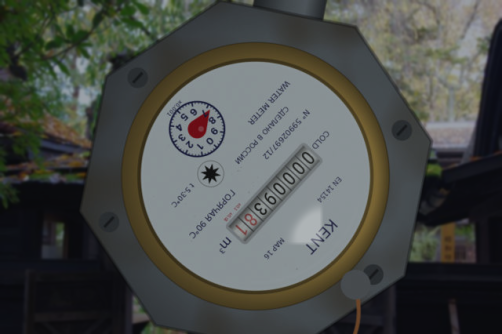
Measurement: 93.817 m³
